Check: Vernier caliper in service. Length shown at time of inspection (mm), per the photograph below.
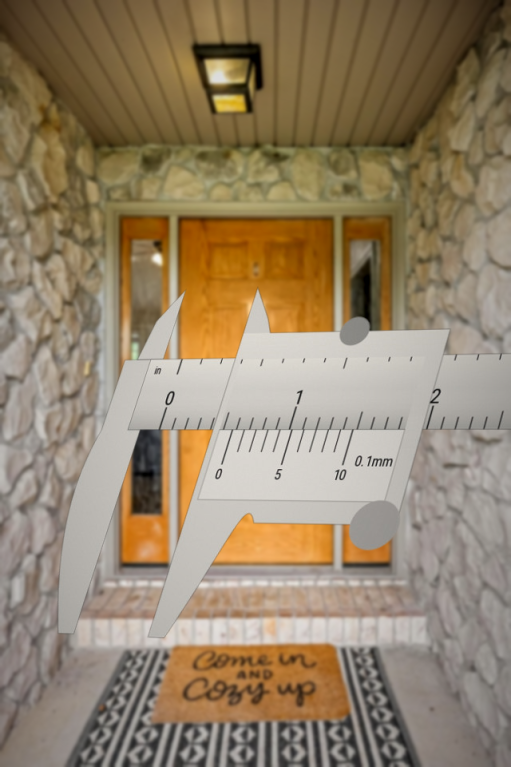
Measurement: 5.7 mm
